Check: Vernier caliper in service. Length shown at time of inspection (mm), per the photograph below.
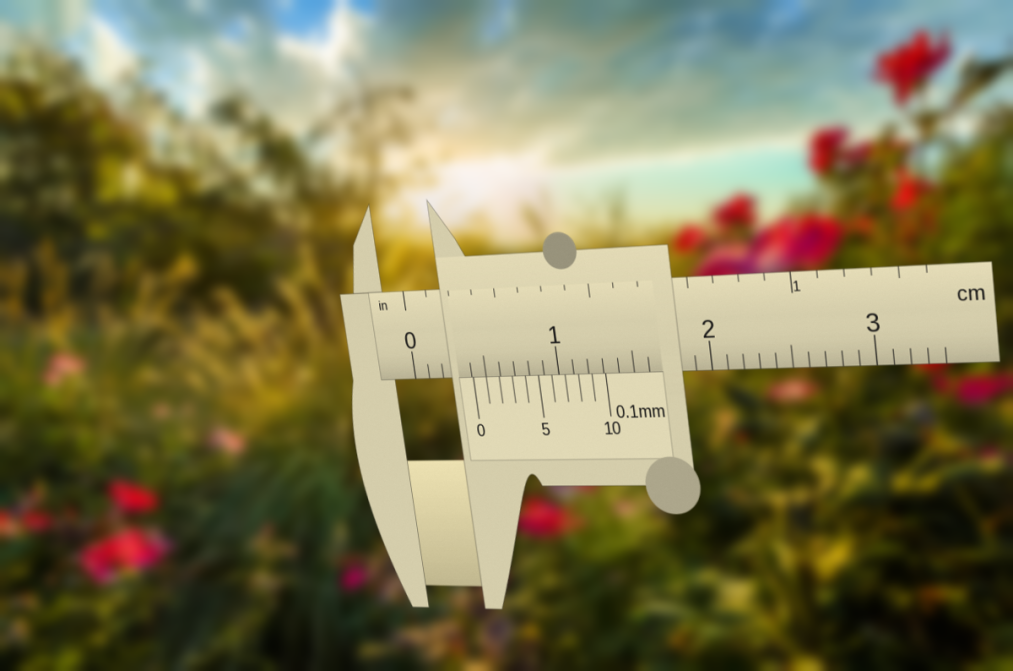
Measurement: 4.1 mm
